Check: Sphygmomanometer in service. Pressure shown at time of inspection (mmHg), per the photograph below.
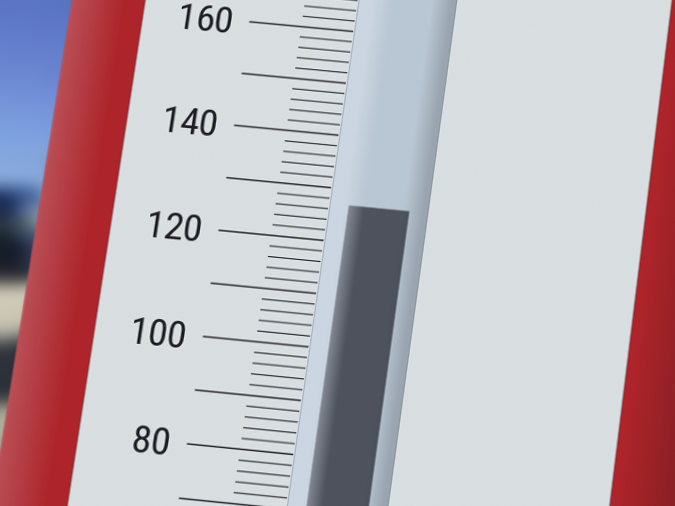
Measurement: 127 mmHg
